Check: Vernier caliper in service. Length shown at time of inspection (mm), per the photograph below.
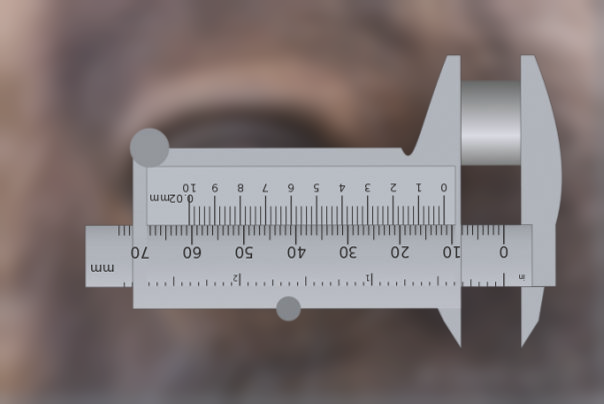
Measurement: 11.5 mm
